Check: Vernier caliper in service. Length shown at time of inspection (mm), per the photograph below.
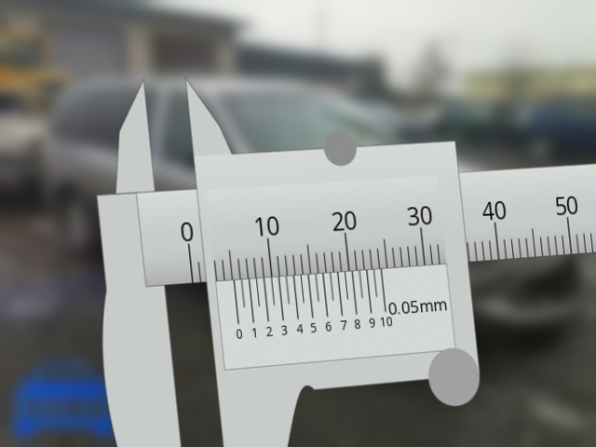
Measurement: 5.2 mm
